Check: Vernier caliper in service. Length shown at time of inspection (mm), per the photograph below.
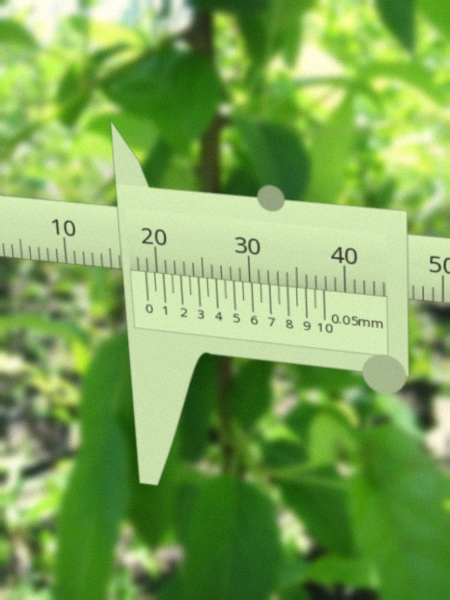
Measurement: 18.8 mm
